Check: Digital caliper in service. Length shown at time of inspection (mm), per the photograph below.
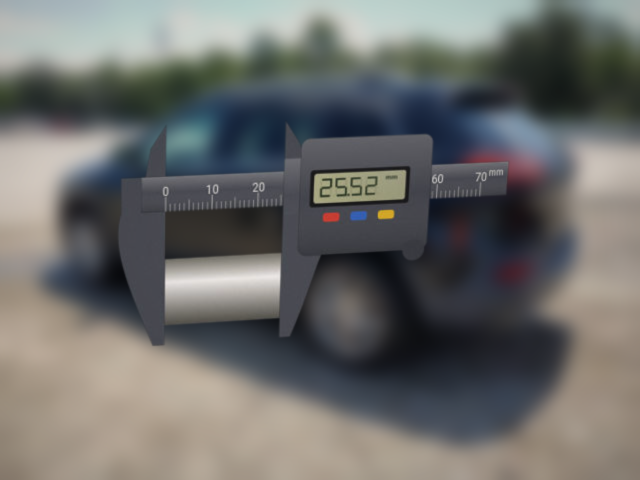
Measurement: 25.52 mm
